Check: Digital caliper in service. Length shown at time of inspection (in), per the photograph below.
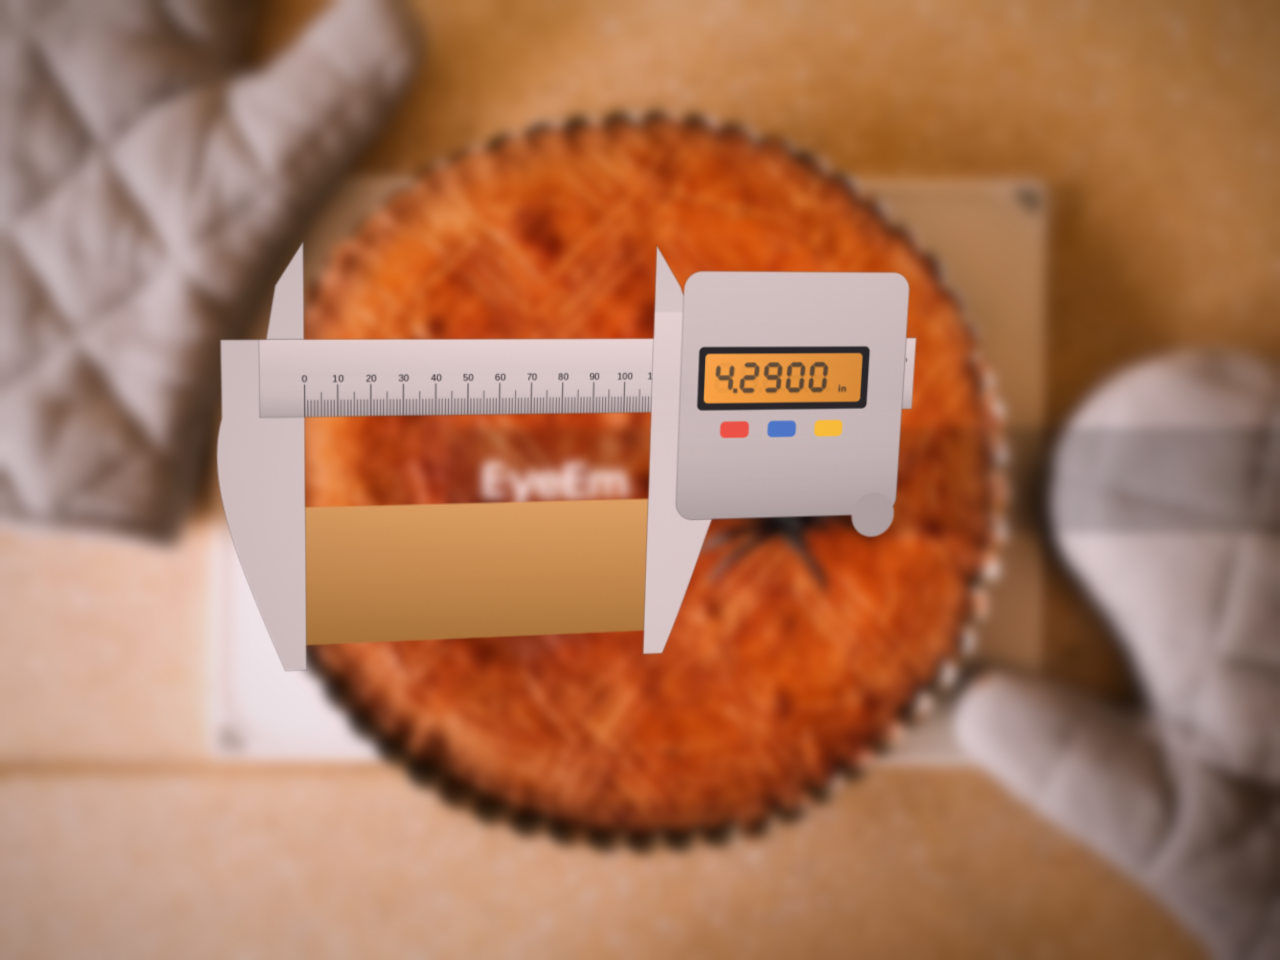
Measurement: 4.2900 in
